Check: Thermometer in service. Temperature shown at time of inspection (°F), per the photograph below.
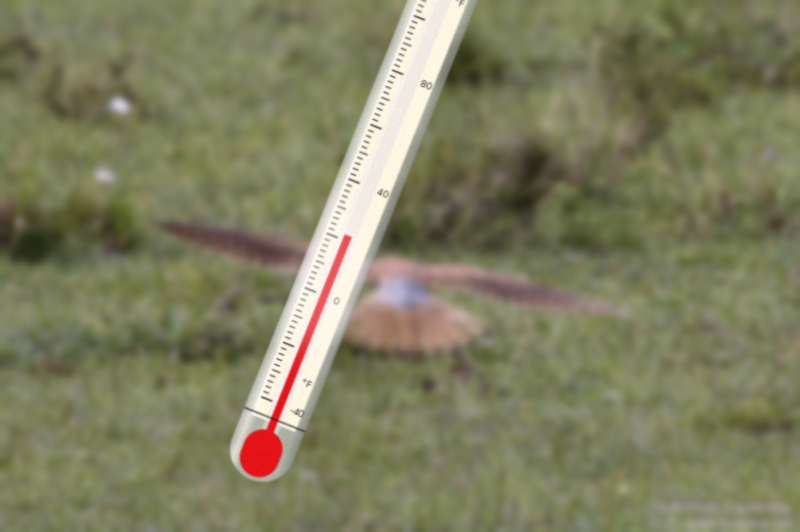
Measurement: 22 °F
